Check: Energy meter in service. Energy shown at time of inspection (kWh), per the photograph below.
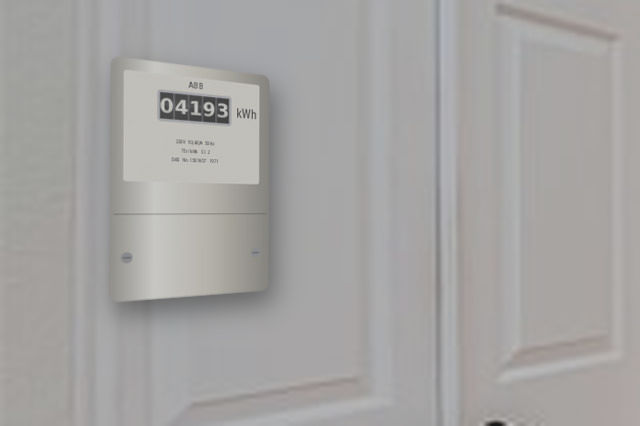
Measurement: 4193 kWh
